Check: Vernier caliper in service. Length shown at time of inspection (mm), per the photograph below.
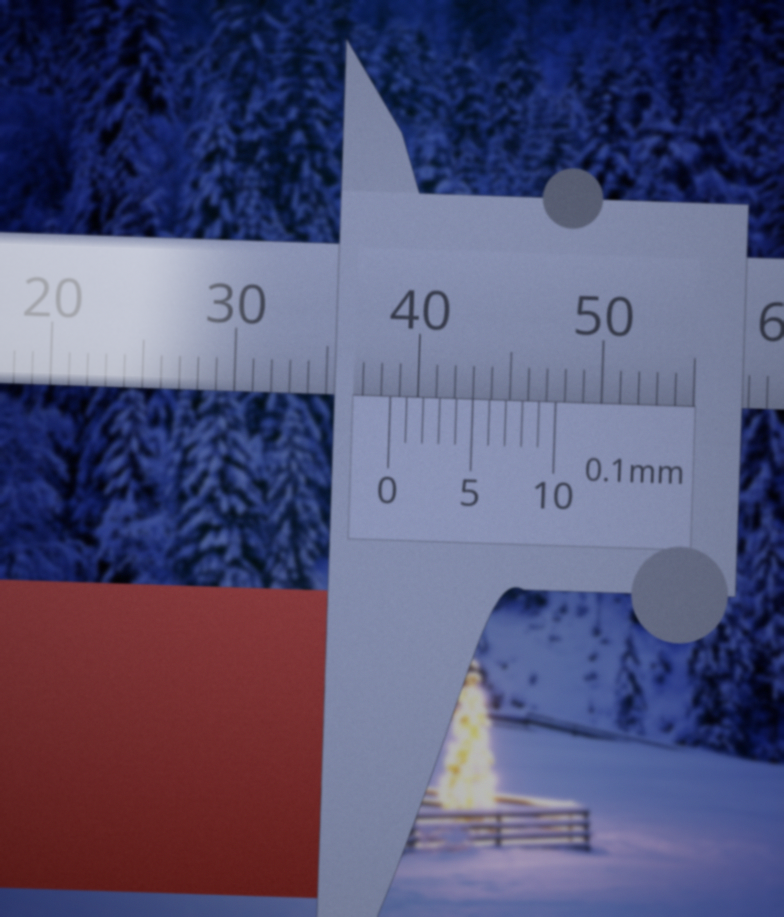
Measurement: 38.5 mm
